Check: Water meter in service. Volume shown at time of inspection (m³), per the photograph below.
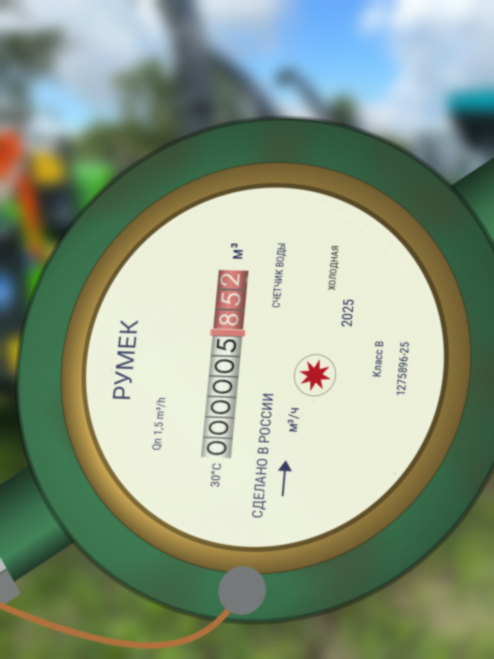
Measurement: 5.852 m³
